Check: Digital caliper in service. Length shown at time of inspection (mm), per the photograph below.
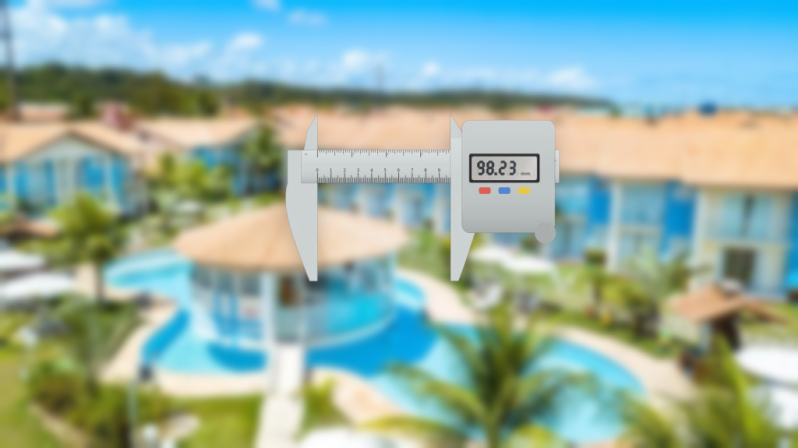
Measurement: 98.23 mm
